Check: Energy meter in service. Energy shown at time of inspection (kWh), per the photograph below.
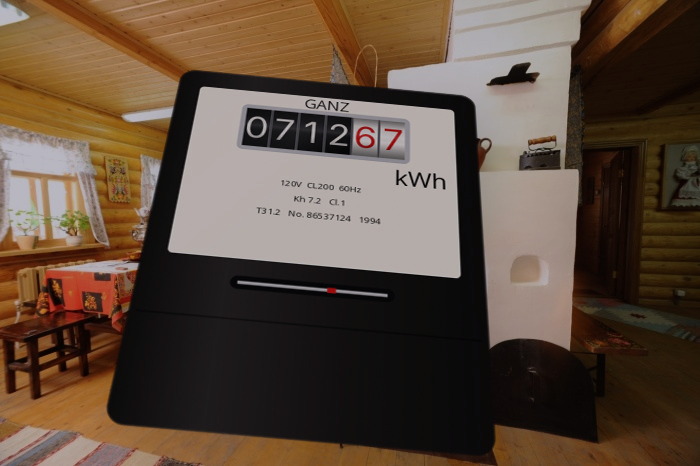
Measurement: 712.67 kWh
